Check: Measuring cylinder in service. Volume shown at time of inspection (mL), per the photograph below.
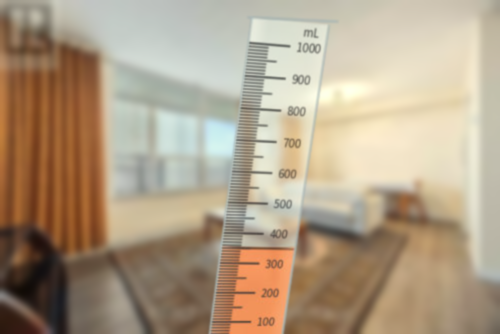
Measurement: 350 mL
